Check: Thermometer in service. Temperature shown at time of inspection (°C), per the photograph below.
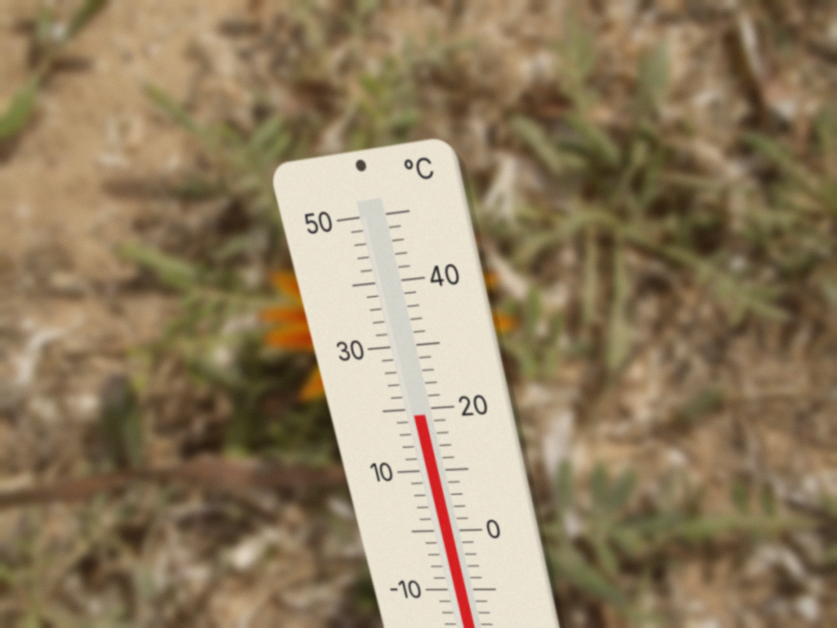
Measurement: 19 °C
